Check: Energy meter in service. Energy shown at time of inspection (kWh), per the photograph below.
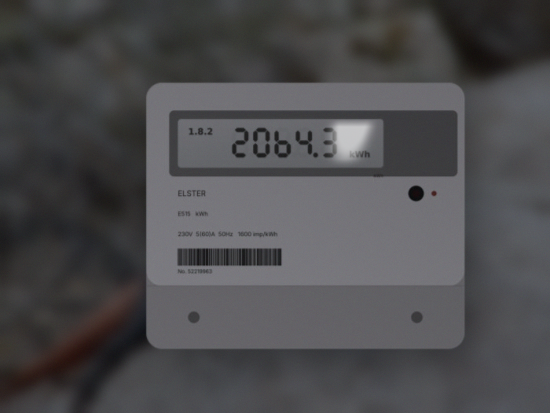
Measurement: 2064.3 kWh
